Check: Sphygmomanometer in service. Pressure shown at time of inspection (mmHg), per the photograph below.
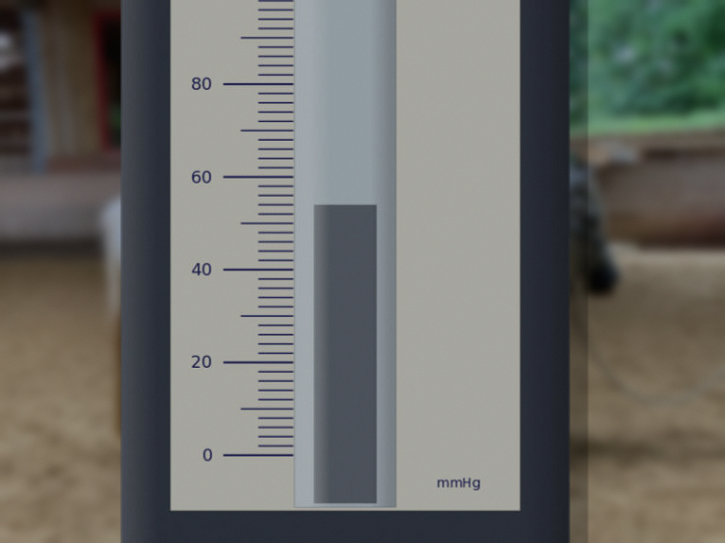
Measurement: 54 mmHg
